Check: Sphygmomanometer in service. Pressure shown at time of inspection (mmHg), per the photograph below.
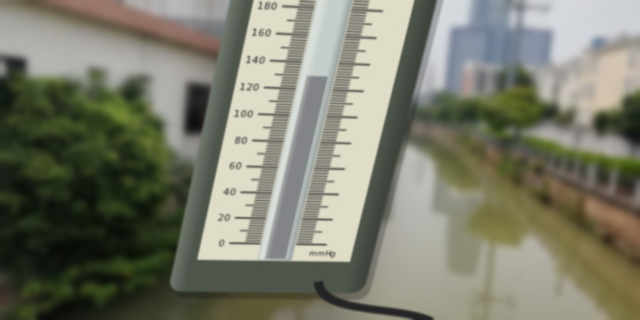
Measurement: 130 mmHg
